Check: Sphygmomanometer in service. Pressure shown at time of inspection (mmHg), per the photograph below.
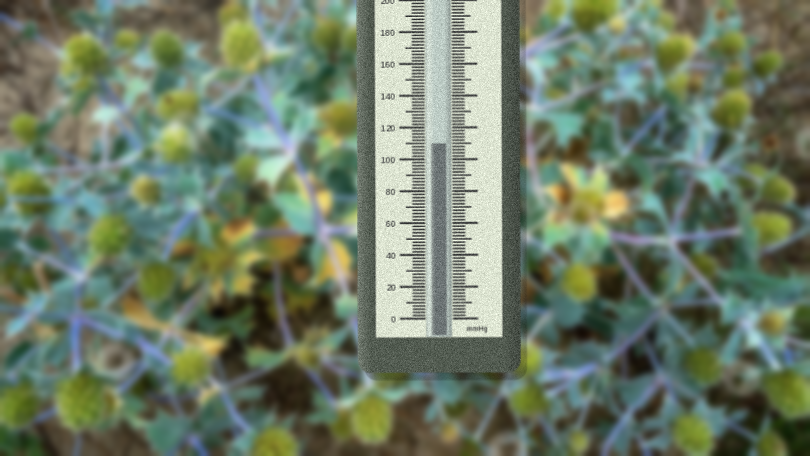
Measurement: 110 mmHg
